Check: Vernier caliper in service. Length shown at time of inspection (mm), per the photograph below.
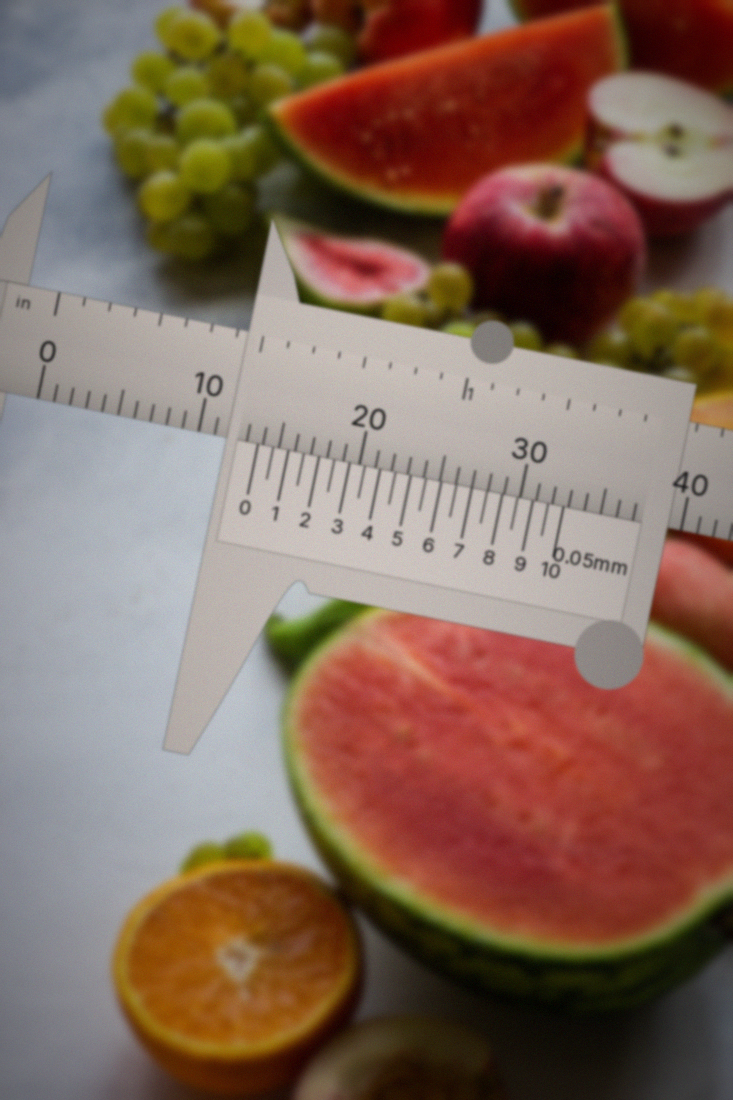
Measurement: 13.7 mm
